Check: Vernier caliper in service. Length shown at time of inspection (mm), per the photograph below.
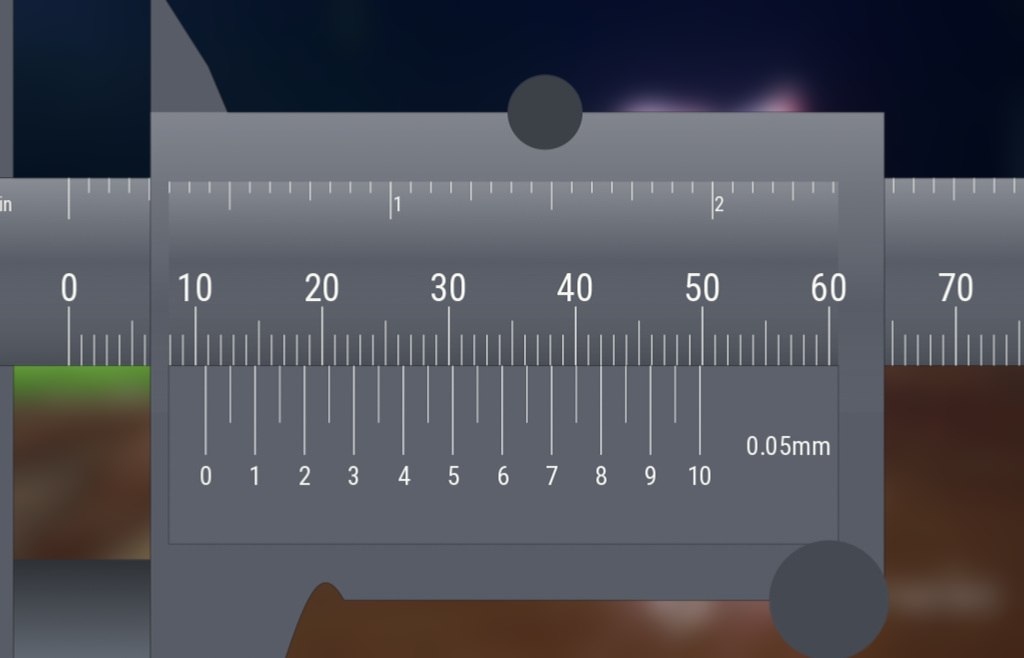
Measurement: 10.8 mm
